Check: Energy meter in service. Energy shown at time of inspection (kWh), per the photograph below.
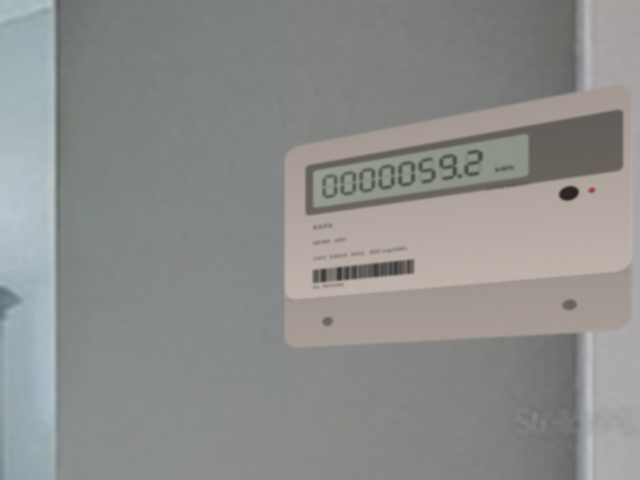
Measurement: 59.2 kWh
